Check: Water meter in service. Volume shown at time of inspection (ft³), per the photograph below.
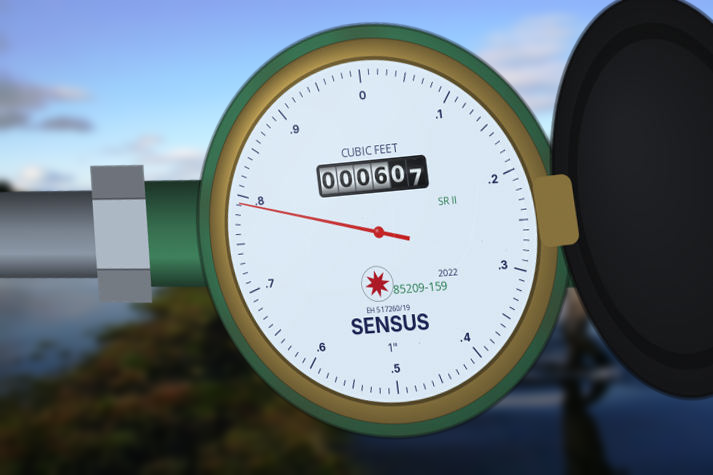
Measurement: 606.79 ft³
